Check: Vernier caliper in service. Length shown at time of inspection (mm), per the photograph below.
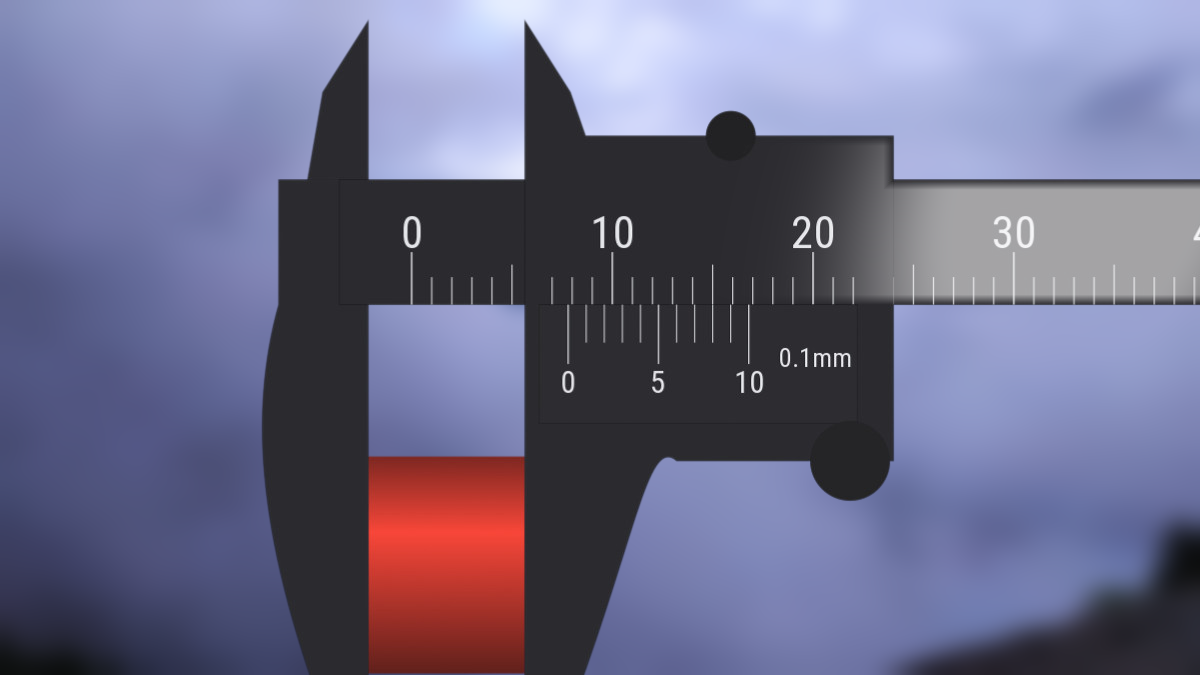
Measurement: 7.8 mm
